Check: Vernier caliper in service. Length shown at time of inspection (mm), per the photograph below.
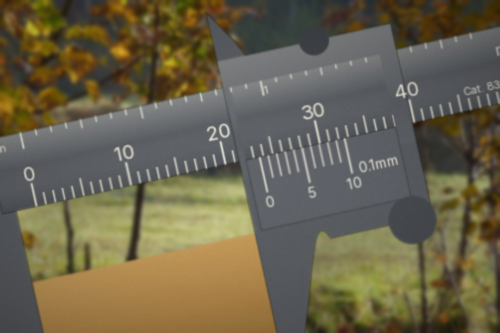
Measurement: 23.6 mm
